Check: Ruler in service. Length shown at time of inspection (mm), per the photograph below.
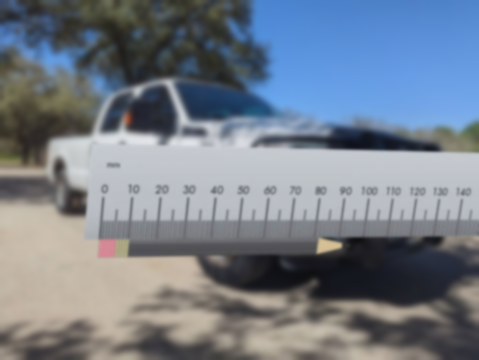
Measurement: 95 mm
